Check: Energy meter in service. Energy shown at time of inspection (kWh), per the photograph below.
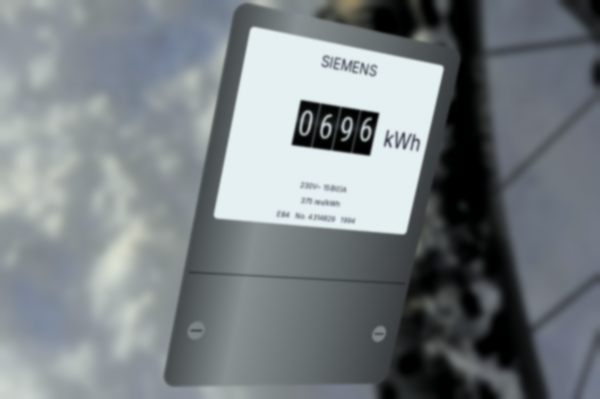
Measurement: 696 kWh
